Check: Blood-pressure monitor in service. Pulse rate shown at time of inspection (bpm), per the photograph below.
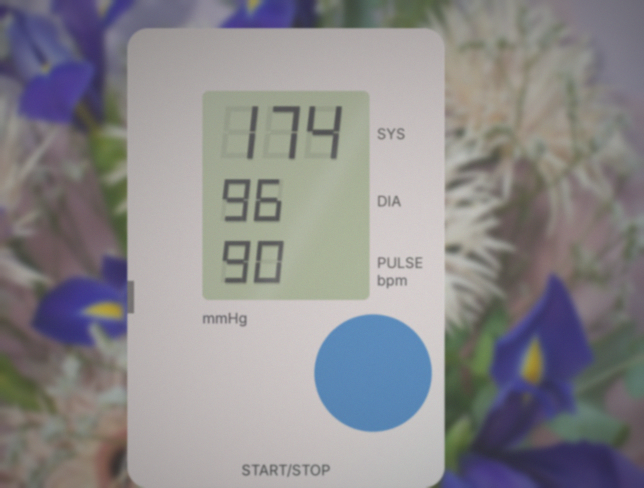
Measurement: 90 bpm
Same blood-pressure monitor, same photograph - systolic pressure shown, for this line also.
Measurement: 174 mmHg
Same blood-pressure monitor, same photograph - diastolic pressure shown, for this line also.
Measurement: 96 mmHg
